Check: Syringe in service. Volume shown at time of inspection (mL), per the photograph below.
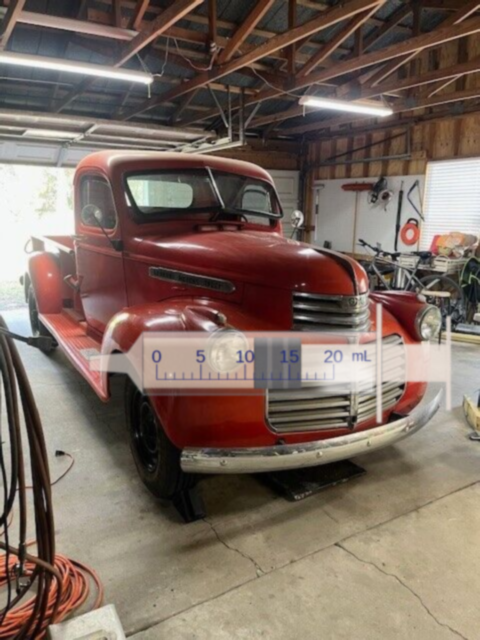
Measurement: 11 mL
